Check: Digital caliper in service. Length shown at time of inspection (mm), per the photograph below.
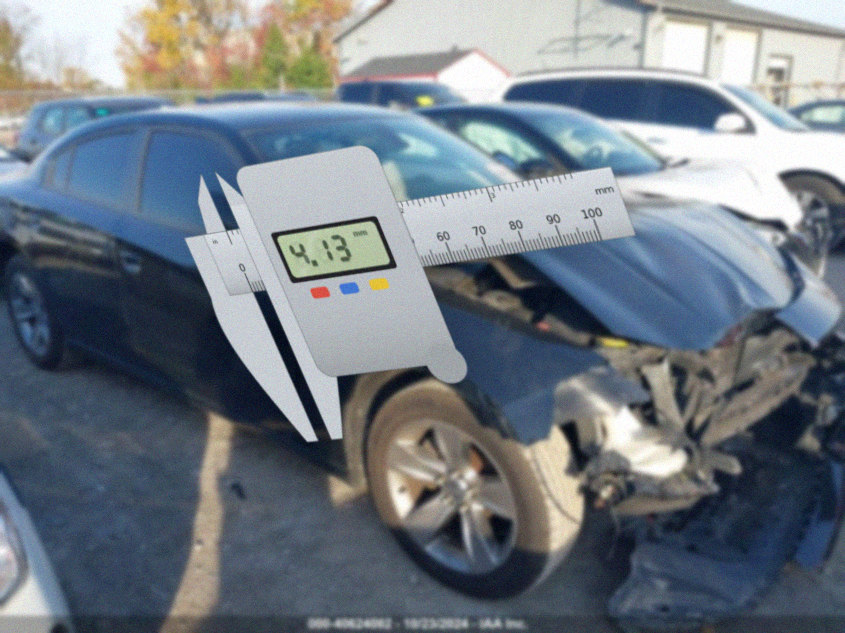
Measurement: 4.13 mm
